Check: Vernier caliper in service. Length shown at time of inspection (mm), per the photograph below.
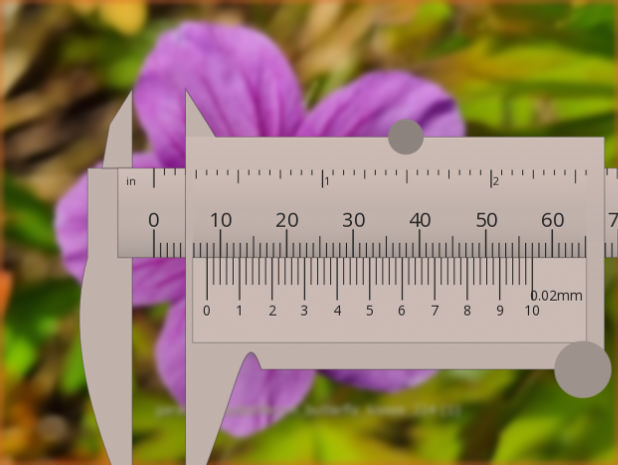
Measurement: 8.0 mm
